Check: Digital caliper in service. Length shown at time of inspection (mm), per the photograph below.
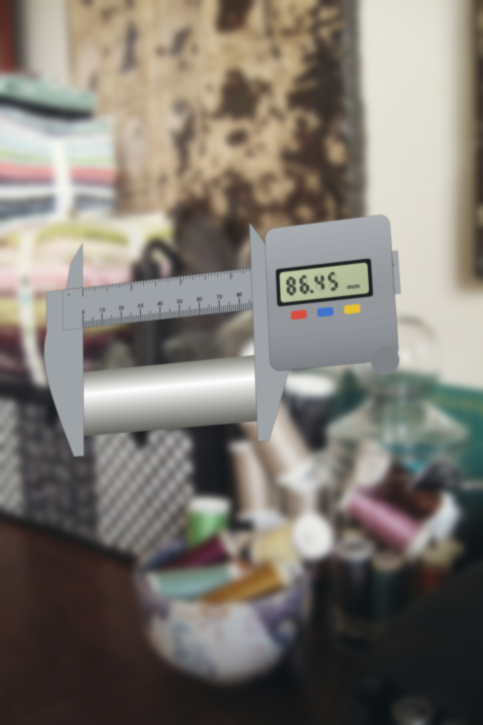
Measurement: 86.45 mm
